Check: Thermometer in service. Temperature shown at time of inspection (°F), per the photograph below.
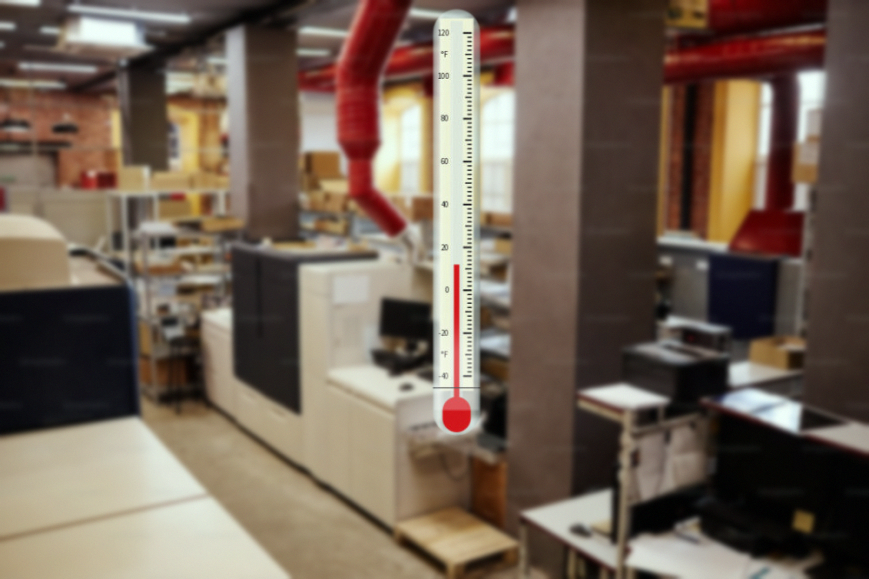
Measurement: 12 °F
